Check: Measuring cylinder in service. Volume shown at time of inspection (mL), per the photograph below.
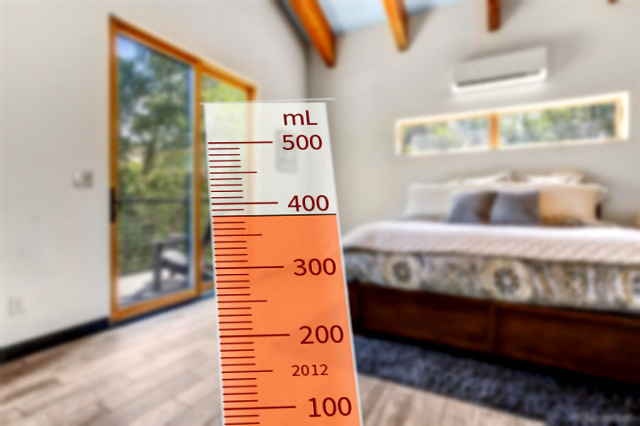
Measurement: 380 mL
